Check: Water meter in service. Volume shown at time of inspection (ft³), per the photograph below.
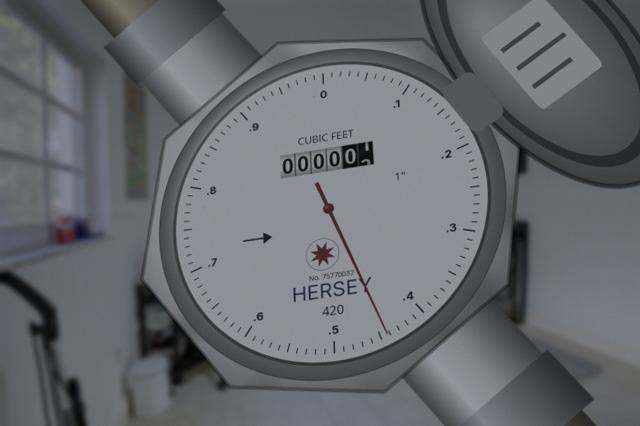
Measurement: 1.44 ft³
